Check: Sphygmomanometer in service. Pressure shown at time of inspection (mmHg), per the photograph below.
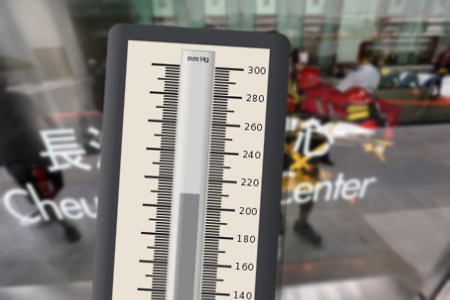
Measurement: 210 mmHg
